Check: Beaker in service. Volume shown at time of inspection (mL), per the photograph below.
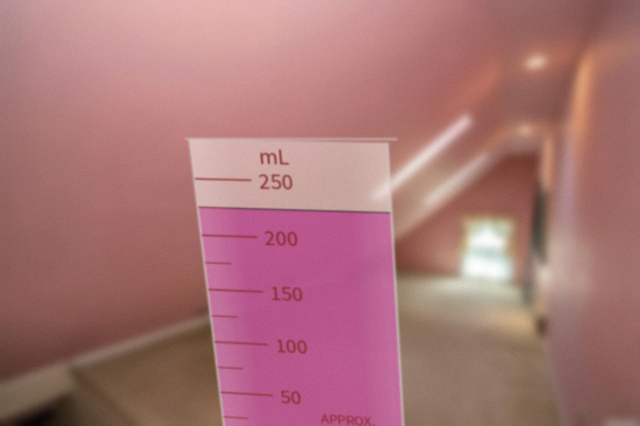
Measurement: 225 mL
